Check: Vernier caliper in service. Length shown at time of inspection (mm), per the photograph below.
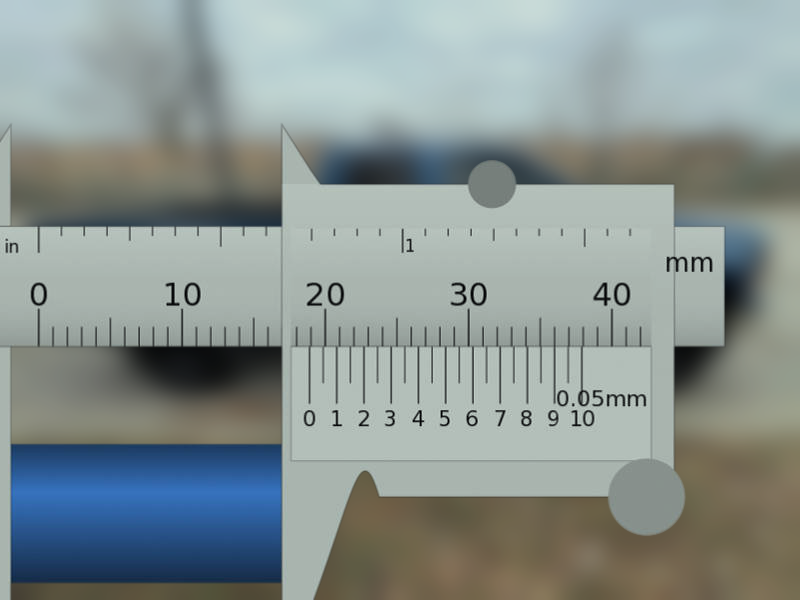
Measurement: 18.9 mm
